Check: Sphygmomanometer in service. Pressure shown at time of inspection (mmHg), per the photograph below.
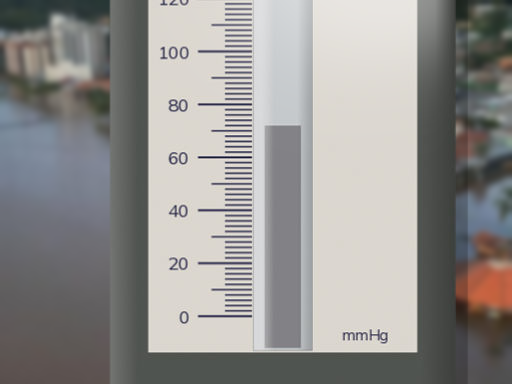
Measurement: 72 mmHg
